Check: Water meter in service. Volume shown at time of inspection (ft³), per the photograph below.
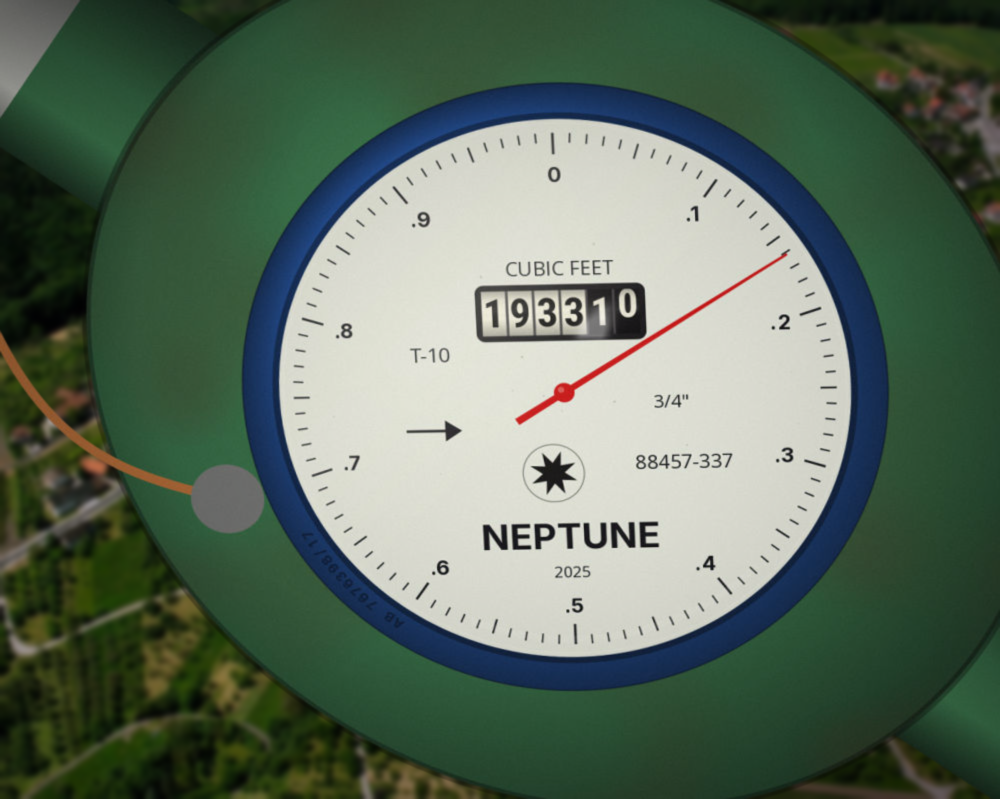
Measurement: 193310.16 ft³
